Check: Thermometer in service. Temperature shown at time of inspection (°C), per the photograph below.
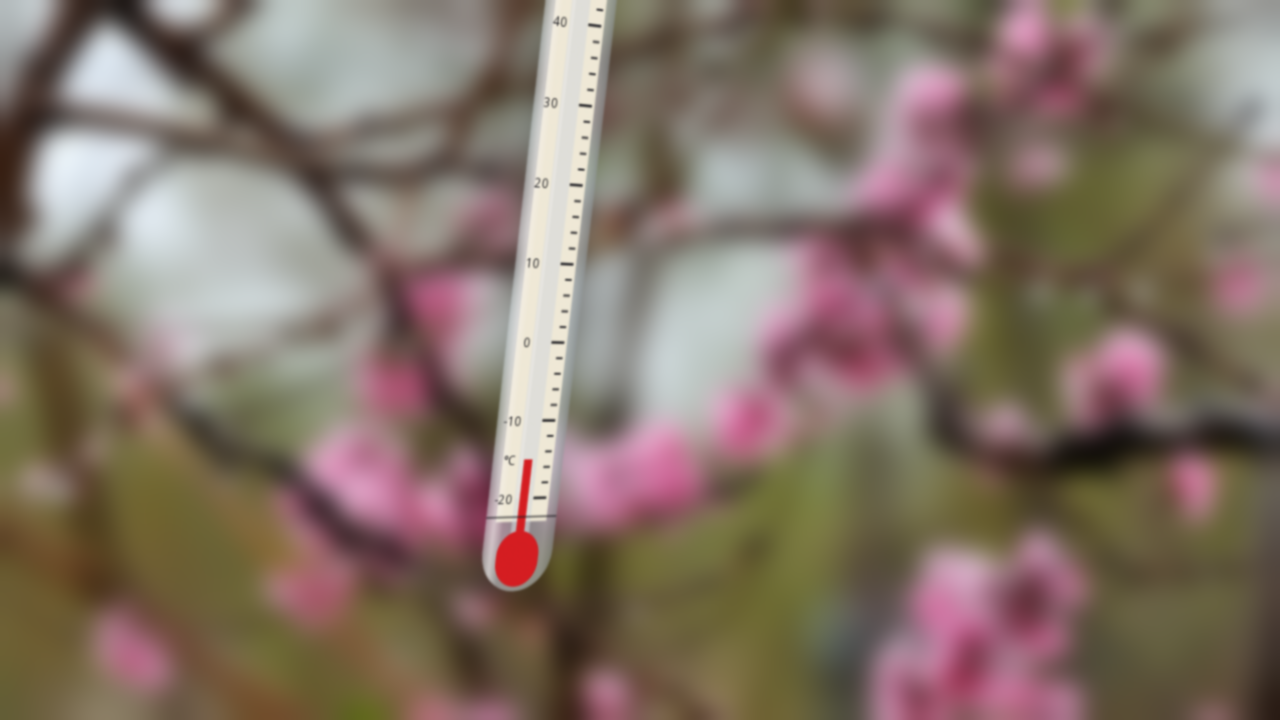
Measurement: -15 °C
